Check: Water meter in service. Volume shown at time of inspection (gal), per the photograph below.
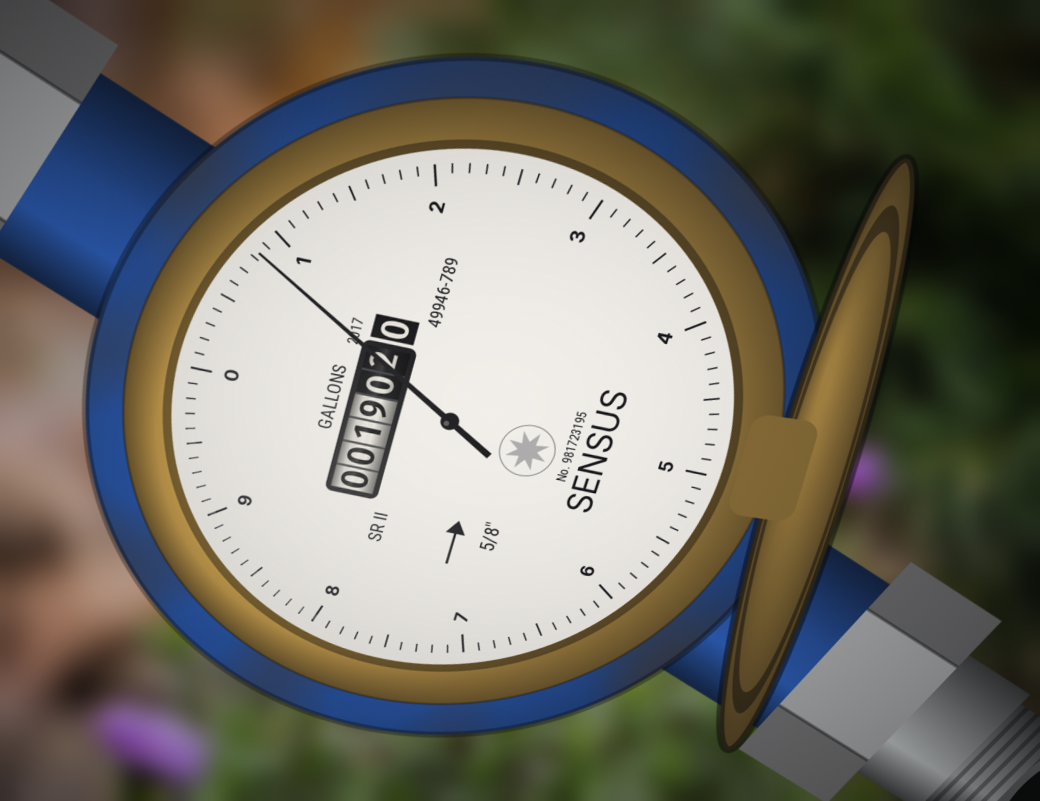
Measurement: 19020.8 gal
